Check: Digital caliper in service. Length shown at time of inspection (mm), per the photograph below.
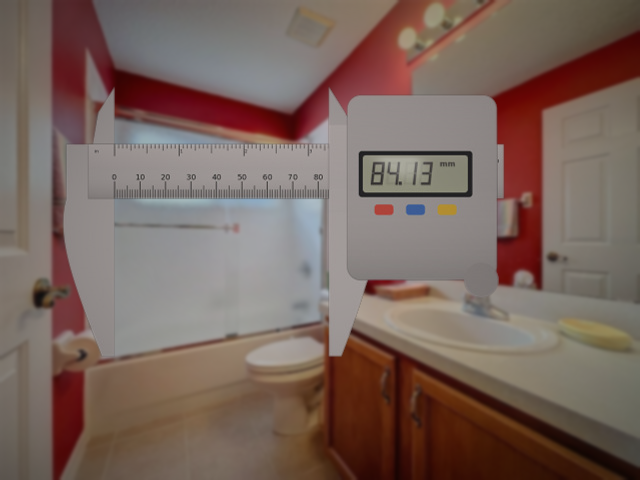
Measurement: 84.13 mm
